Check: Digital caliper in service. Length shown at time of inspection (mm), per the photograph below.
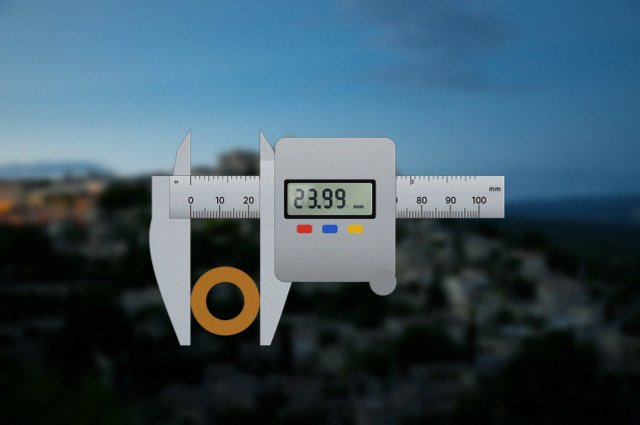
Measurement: 23.99 mm
